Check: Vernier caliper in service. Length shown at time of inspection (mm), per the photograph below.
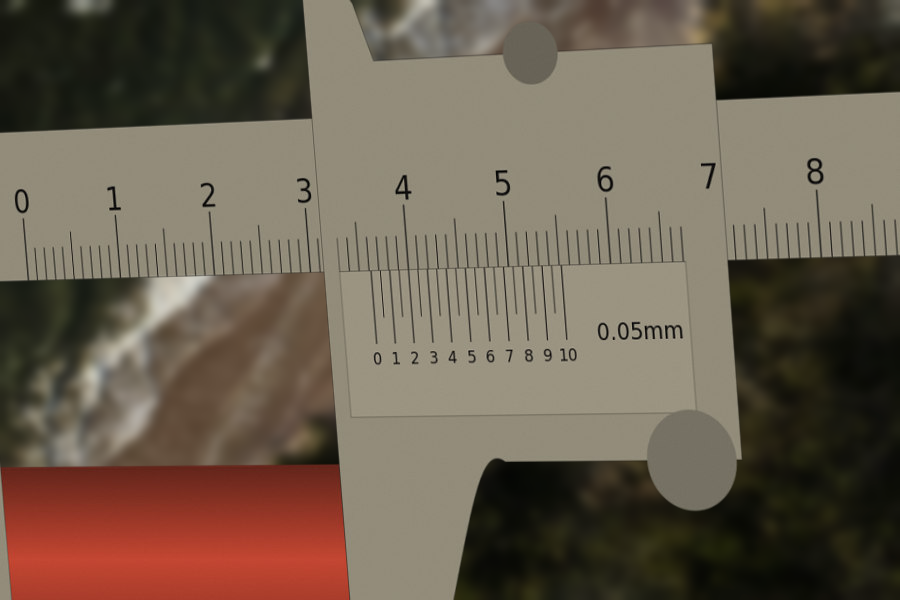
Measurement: 36.2 mm
